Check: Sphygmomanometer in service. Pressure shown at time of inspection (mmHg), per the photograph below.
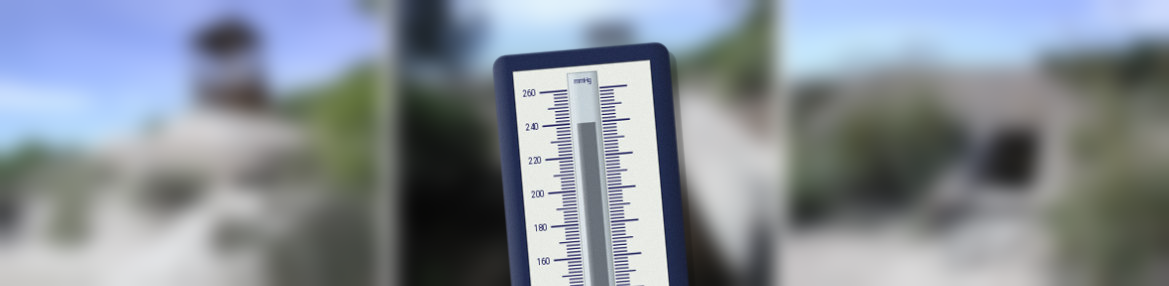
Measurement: 240 mmHg
